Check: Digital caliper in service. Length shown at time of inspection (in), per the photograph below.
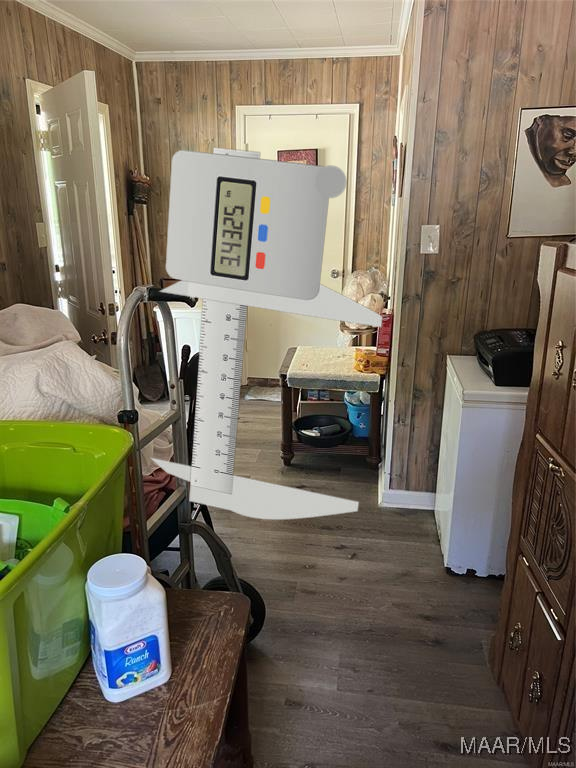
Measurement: 3.4325 in
